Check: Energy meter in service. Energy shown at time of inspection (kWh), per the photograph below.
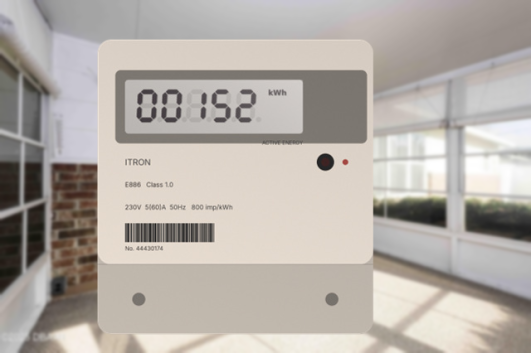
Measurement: 152 kWh
